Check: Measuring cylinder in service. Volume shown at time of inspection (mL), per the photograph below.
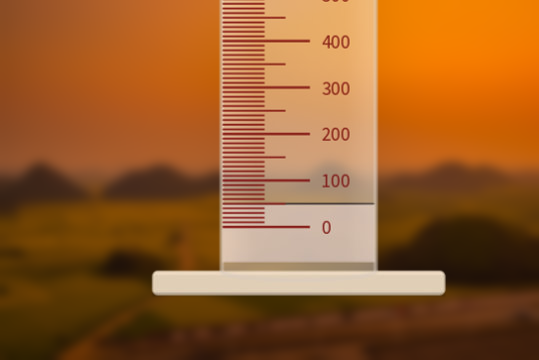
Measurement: 50 mL
